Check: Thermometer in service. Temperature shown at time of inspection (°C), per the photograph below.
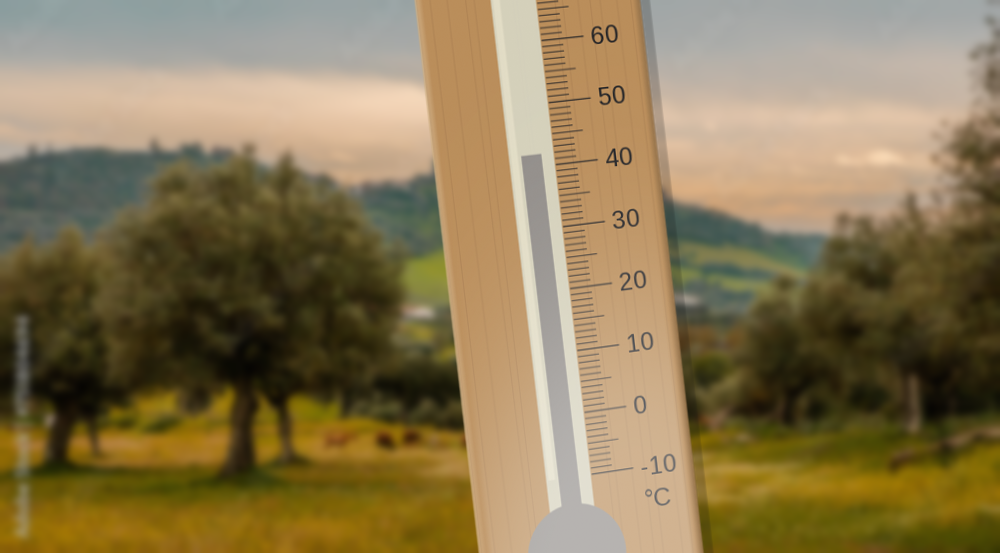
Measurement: 42 °C
